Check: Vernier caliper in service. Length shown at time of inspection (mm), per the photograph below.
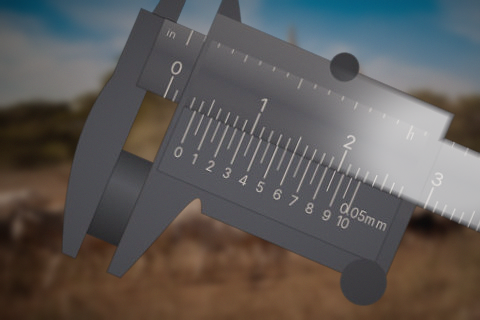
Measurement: 3.6 mm
